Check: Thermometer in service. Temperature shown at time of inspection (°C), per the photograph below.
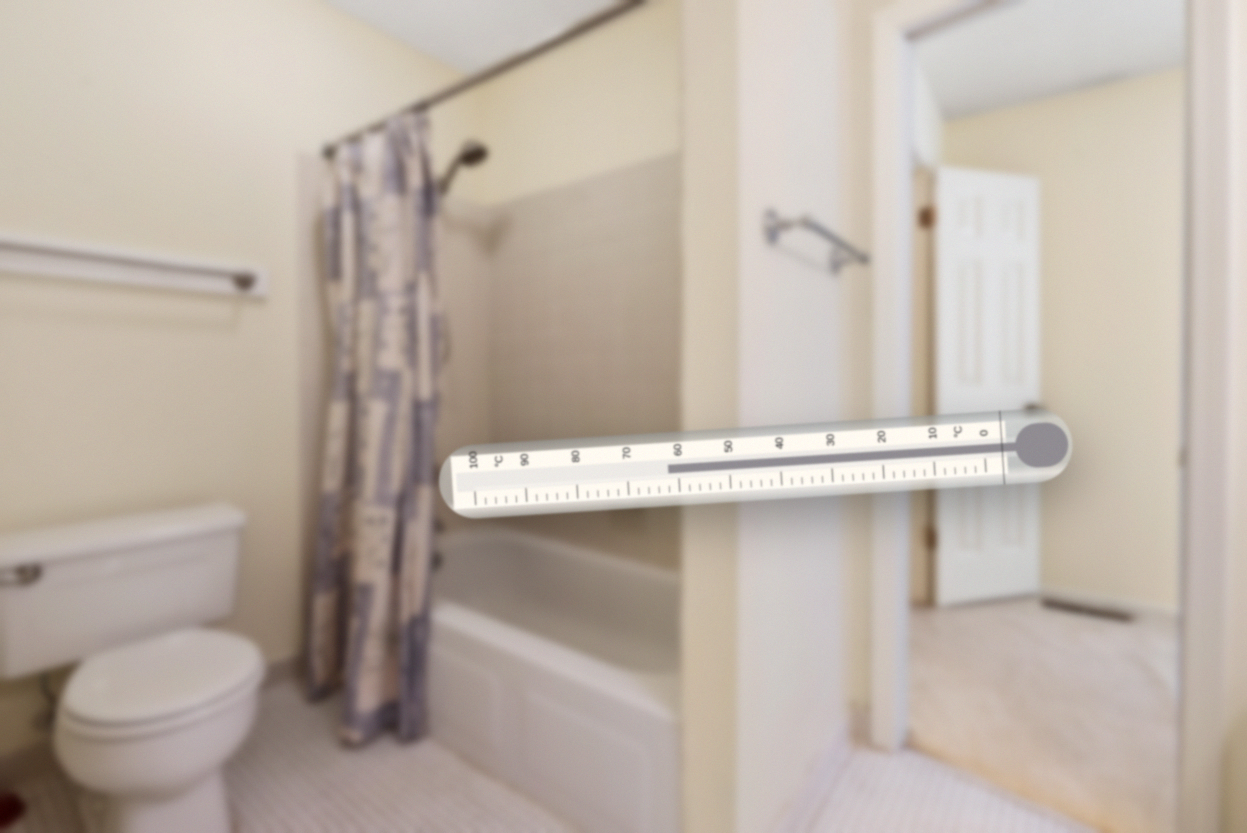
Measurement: 62 °C
